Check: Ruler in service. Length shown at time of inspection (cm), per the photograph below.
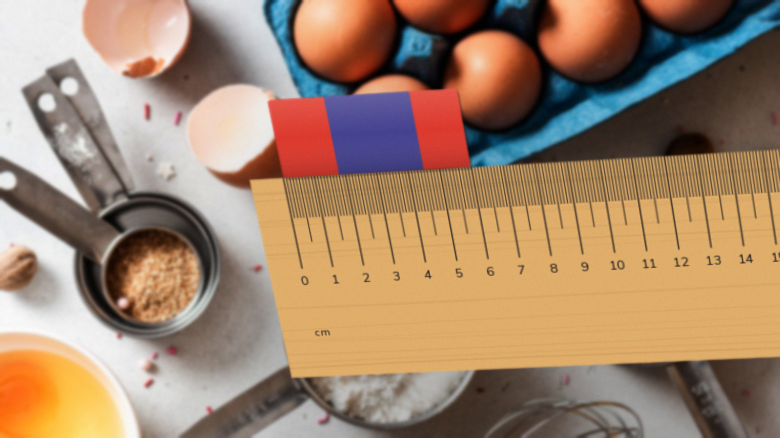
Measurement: 6 cm
